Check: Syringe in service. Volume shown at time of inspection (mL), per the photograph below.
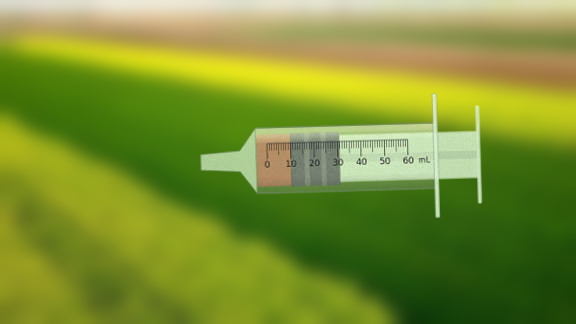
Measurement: 10 mL
